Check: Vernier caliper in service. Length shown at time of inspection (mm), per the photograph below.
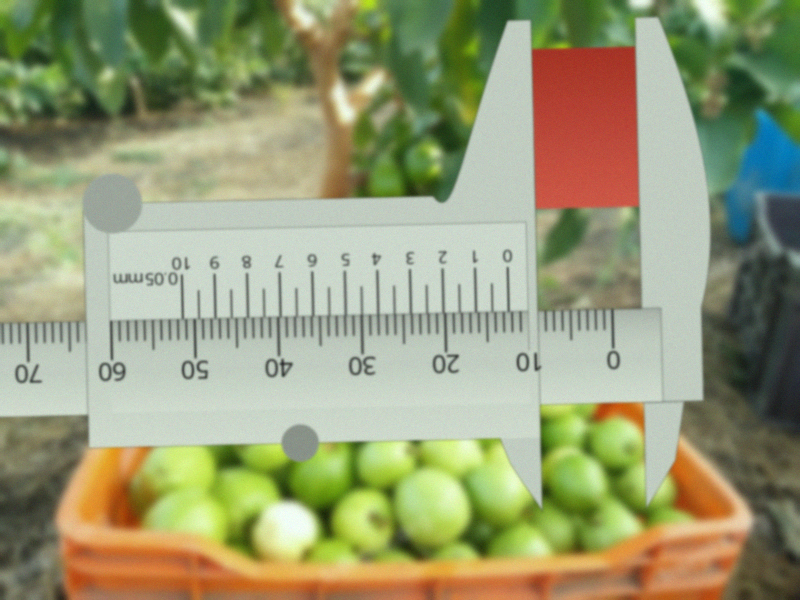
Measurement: 12.4 mm
